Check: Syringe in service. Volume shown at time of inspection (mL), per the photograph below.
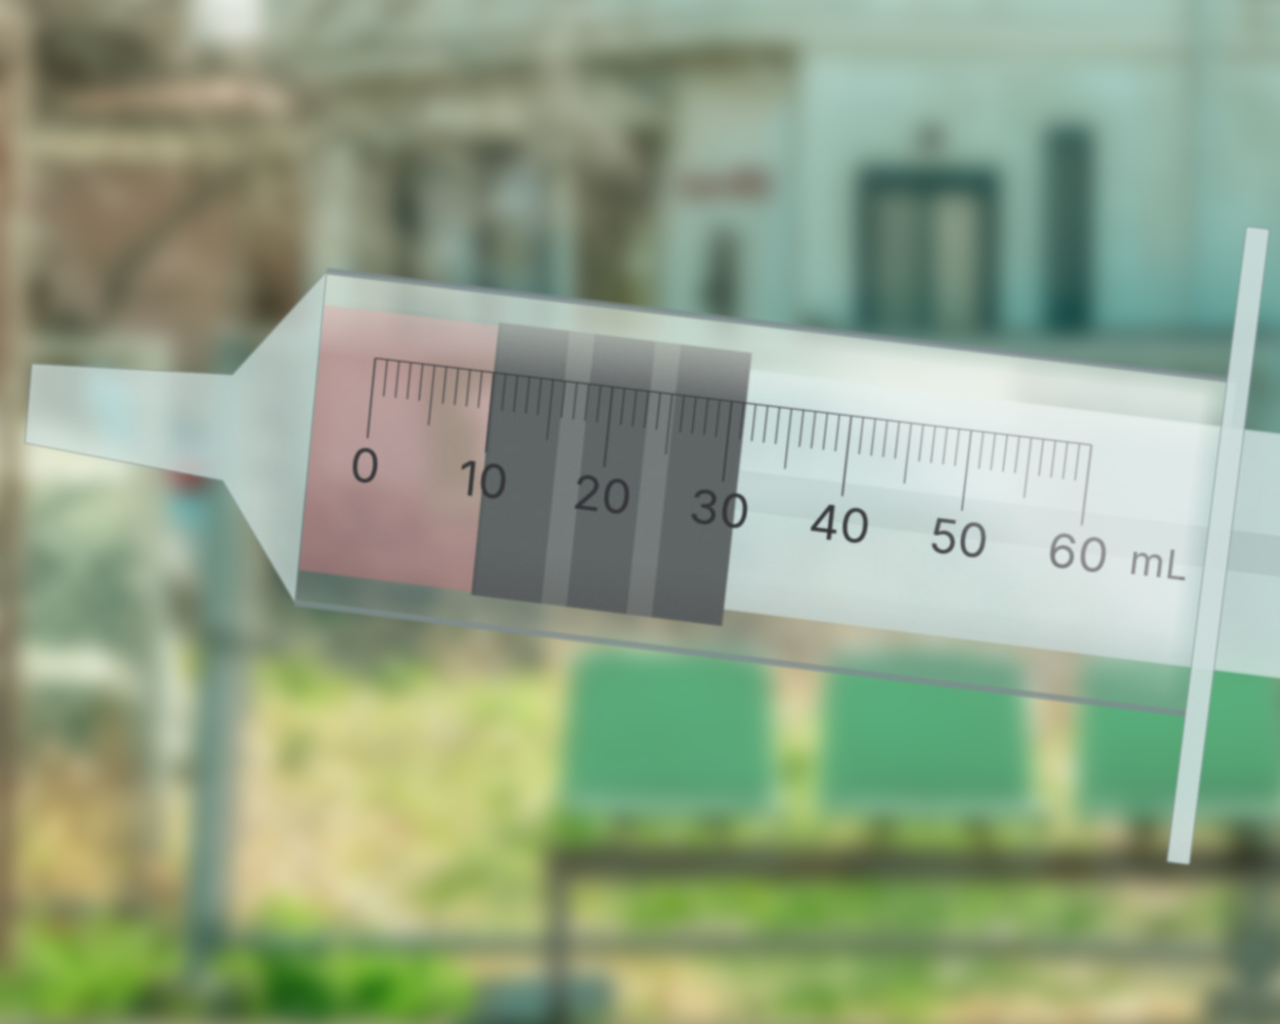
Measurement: 10 mL
